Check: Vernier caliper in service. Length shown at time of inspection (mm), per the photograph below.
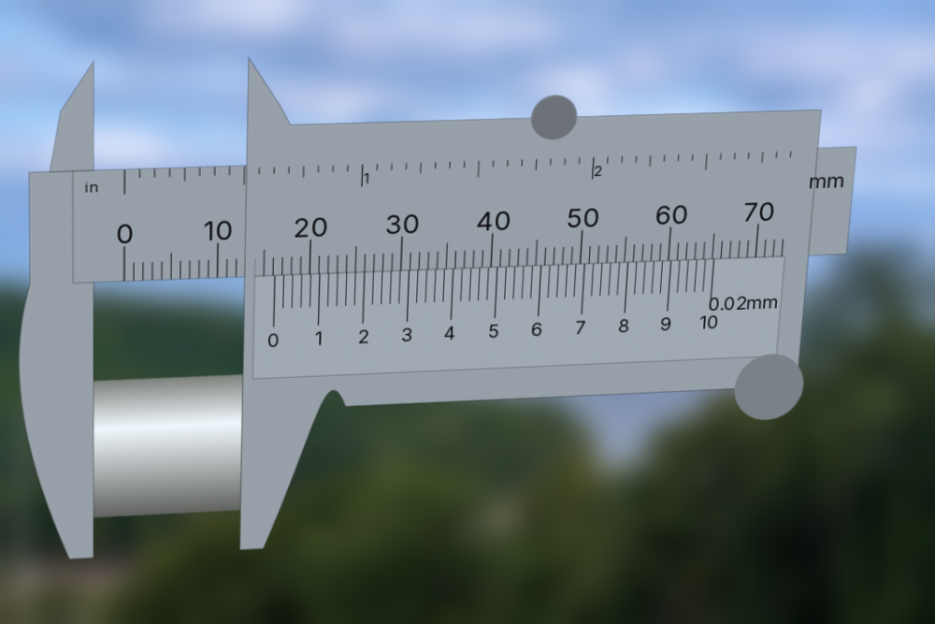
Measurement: 16.2 mm
